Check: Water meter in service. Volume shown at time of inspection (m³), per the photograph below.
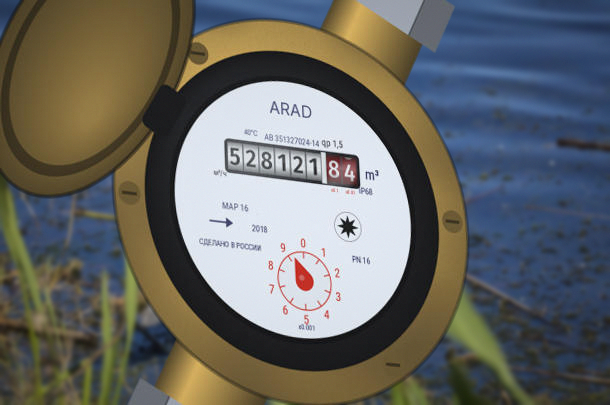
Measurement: 528121.839 m³
